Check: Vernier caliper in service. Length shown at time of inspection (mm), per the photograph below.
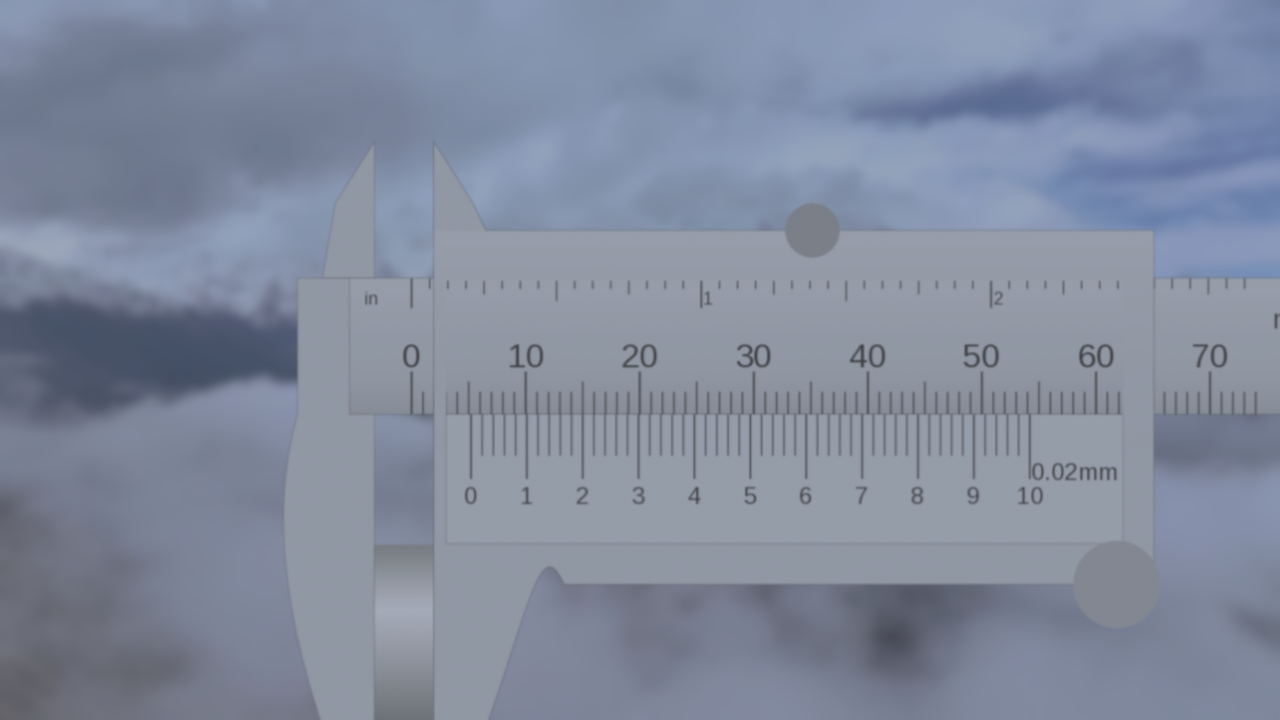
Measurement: 5.2 mm
